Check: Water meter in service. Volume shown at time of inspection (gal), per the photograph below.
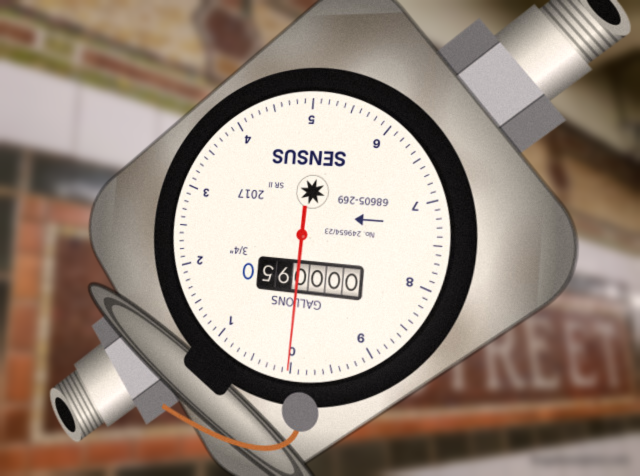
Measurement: 950.0 gal
